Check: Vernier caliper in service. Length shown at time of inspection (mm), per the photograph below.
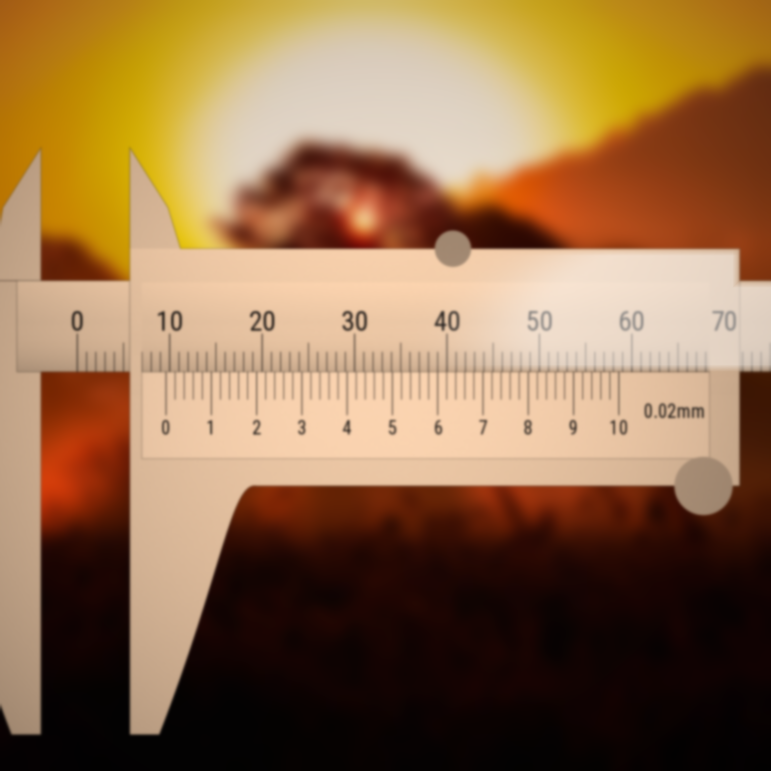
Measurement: 9.6 mm
